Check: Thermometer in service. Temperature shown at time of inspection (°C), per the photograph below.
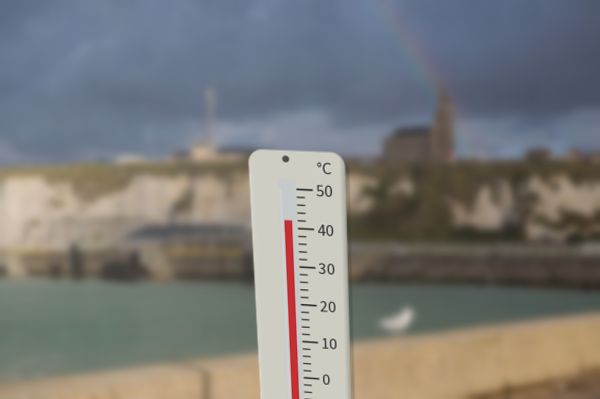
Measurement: 42 °C
